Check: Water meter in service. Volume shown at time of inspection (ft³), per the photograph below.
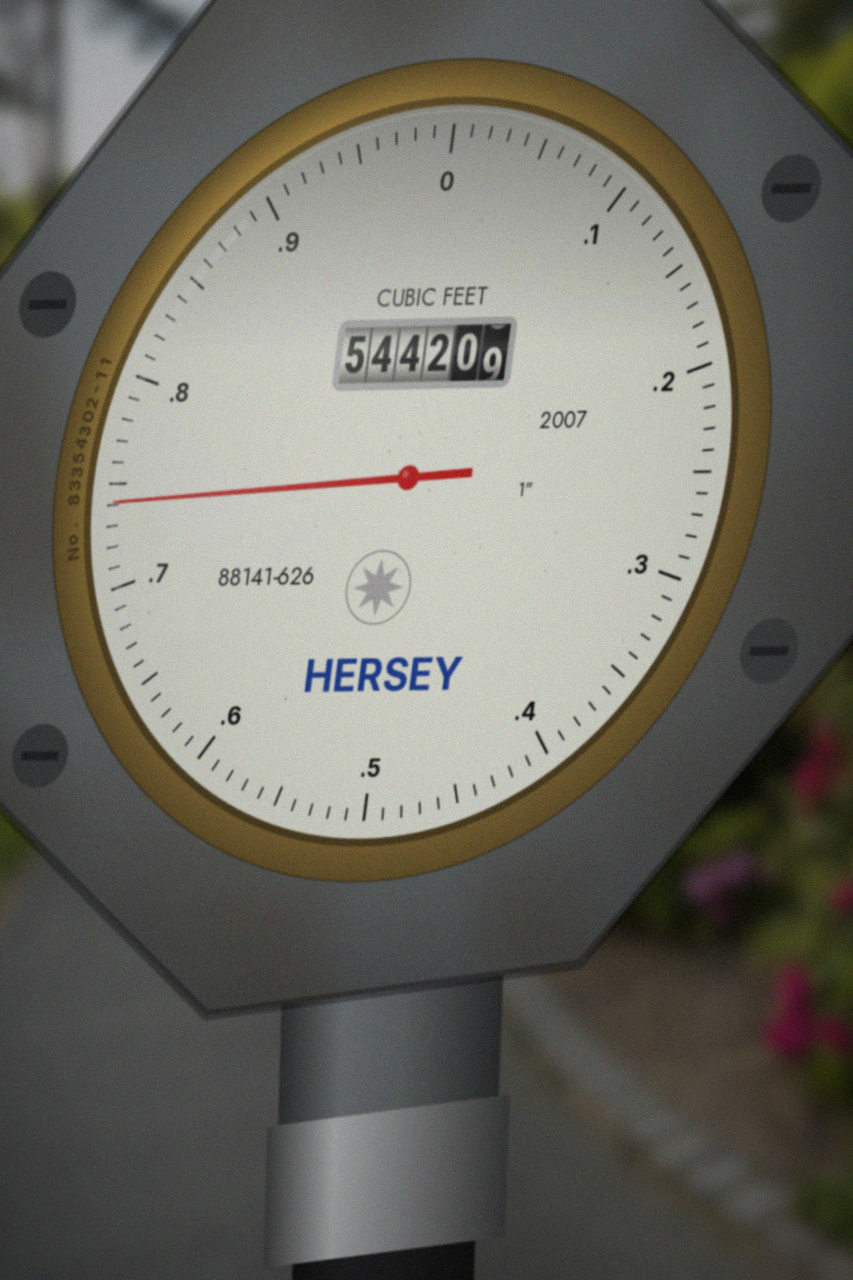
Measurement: 544208.74 ft³
